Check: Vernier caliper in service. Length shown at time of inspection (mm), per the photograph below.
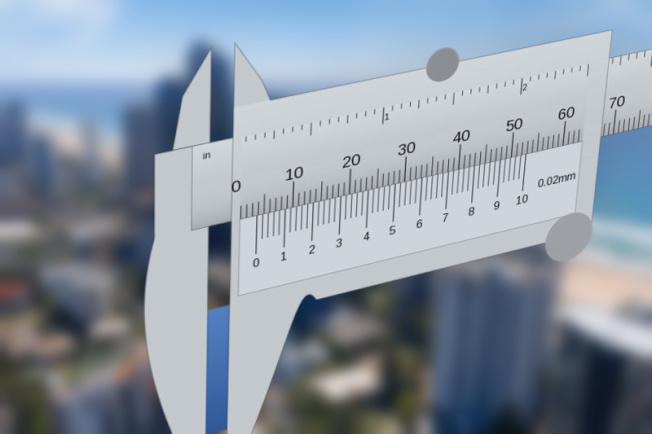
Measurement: 3.8 mm
